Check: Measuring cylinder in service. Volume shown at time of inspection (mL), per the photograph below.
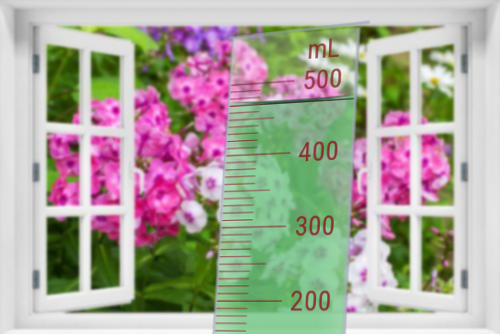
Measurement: 470 mL
